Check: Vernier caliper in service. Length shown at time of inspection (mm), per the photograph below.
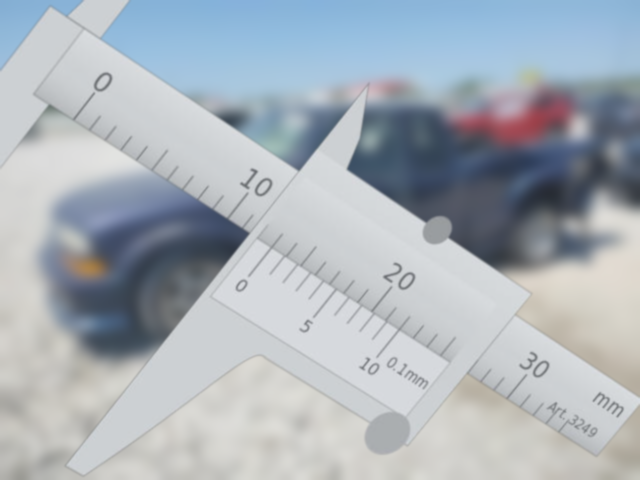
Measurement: 13.0 mm
